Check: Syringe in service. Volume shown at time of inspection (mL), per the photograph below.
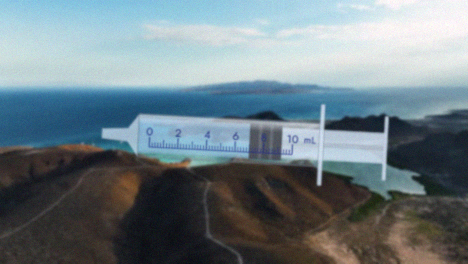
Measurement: 7 mL
